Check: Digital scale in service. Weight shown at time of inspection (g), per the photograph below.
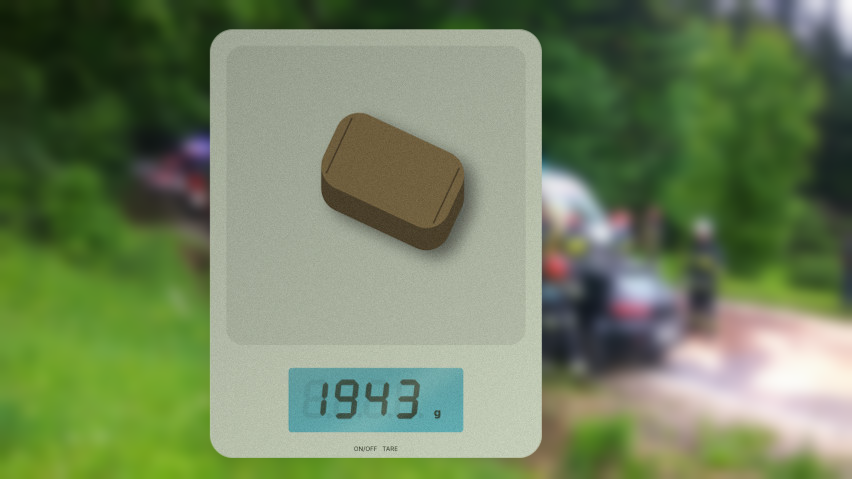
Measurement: 1943 g
